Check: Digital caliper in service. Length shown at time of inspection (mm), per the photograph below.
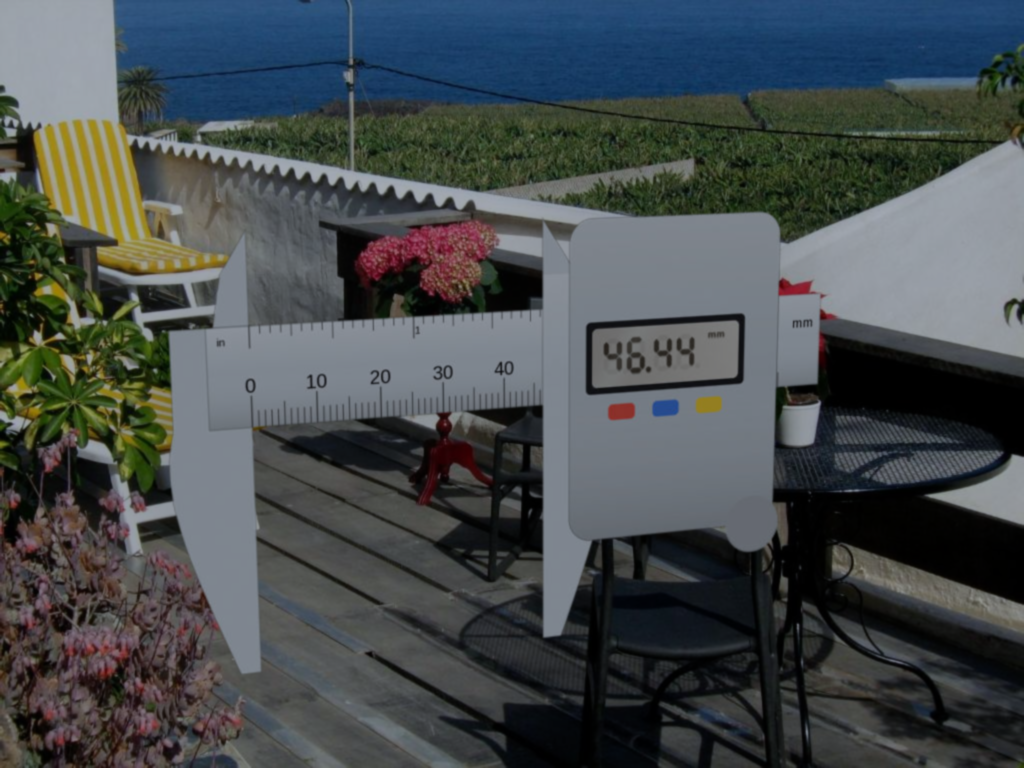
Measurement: 46.44 mm
